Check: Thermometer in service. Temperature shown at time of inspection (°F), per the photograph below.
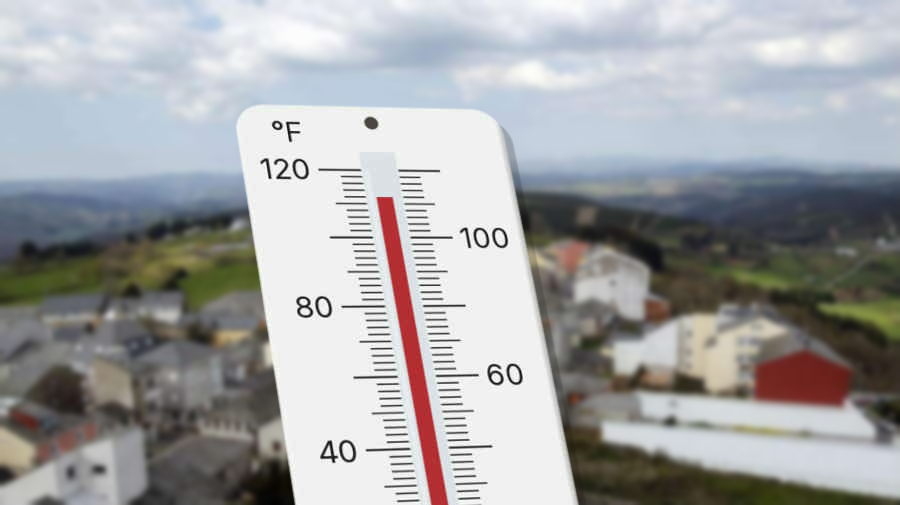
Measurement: 112 °F
